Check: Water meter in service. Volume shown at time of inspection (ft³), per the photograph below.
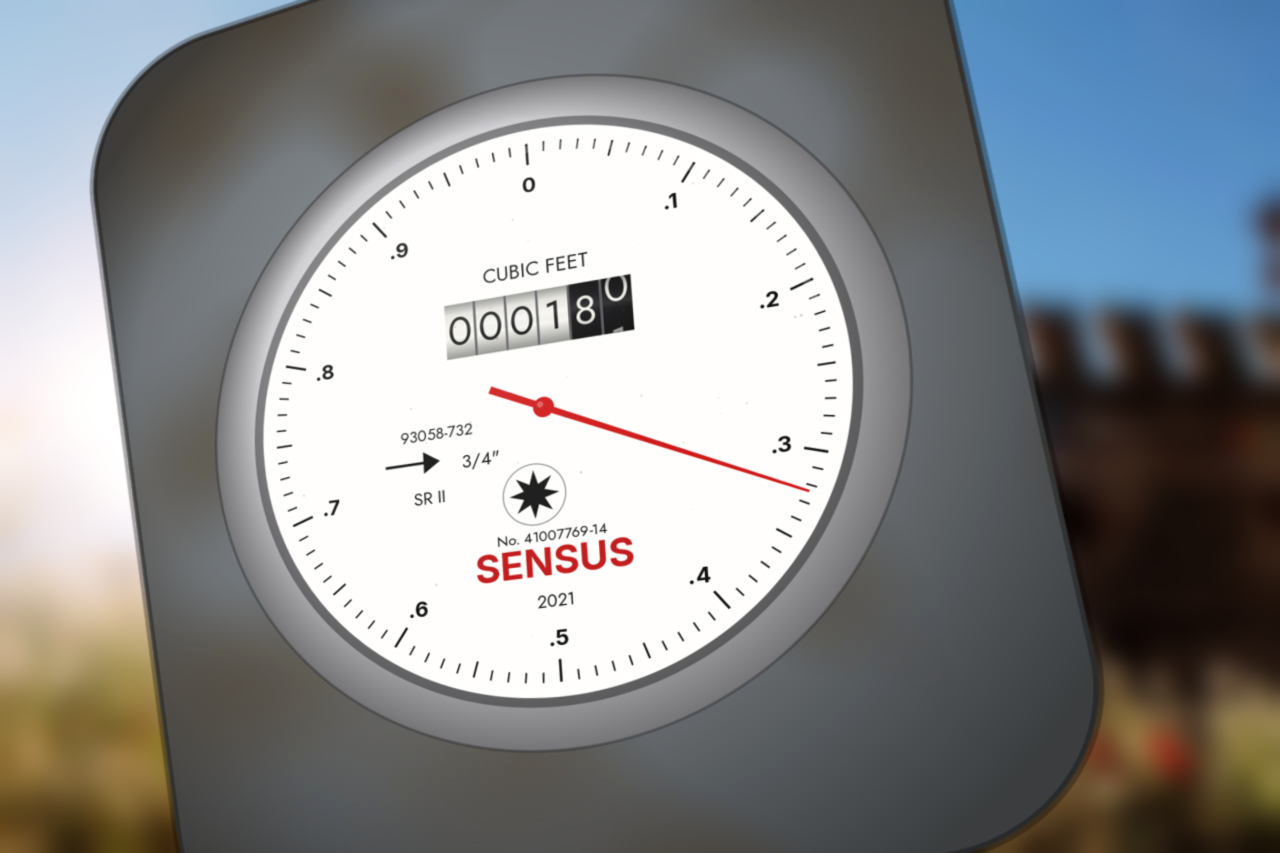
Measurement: 180.32 ft³
